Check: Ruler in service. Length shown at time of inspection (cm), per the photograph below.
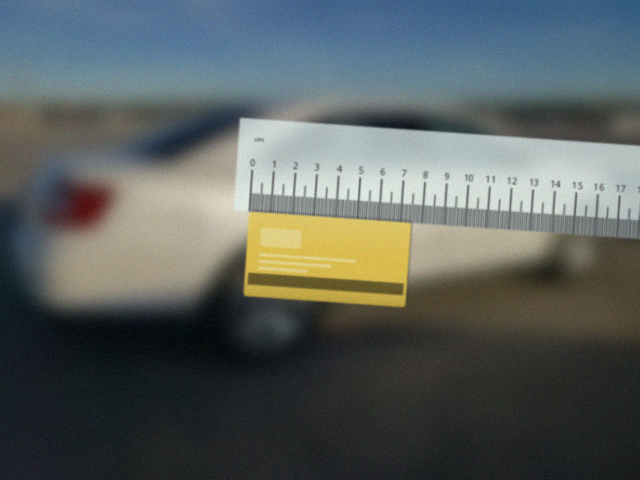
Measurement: 7.5 cm
